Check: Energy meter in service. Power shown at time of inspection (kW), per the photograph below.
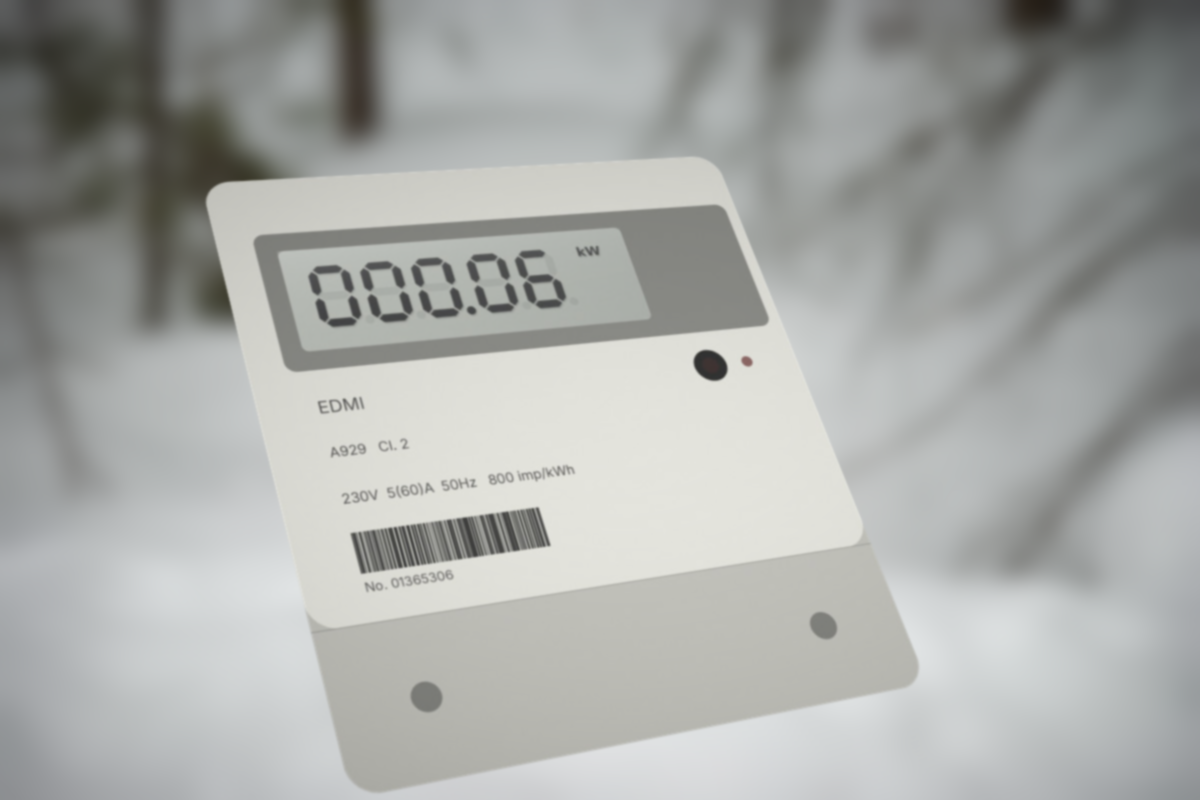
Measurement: 0.06 kW
